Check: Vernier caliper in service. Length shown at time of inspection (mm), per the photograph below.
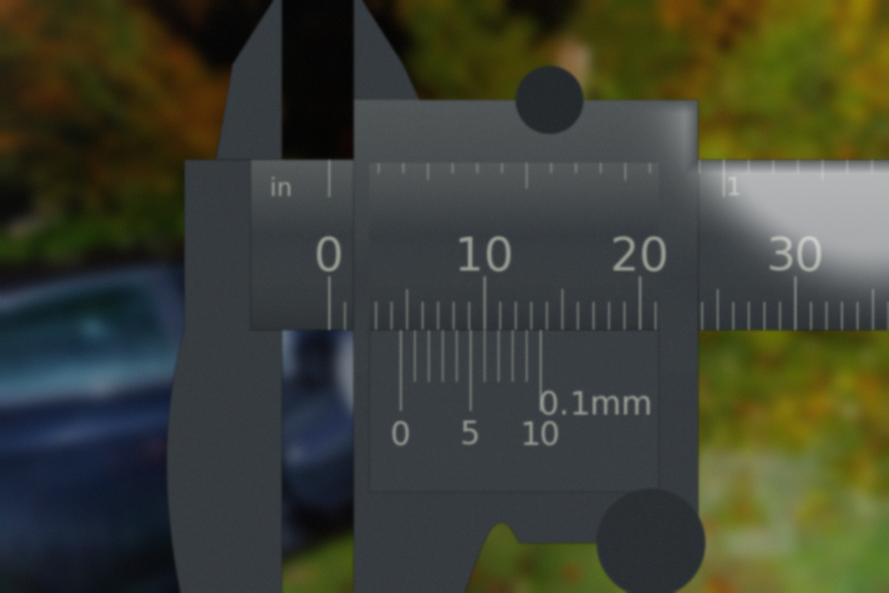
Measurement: 4.6 mm
